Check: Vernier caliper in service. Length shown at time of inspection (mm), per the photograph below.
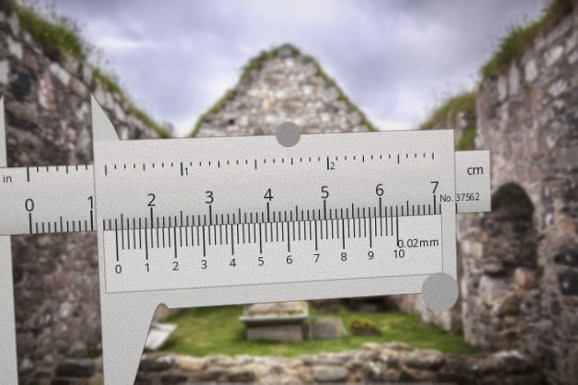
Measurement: 14.0 mm
